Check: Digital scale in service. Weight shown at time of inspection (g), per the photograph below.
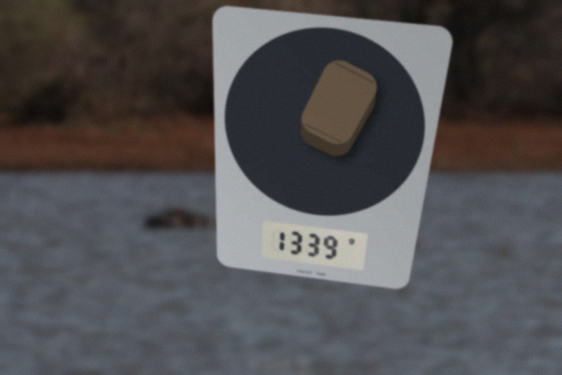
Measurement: 1339 g
